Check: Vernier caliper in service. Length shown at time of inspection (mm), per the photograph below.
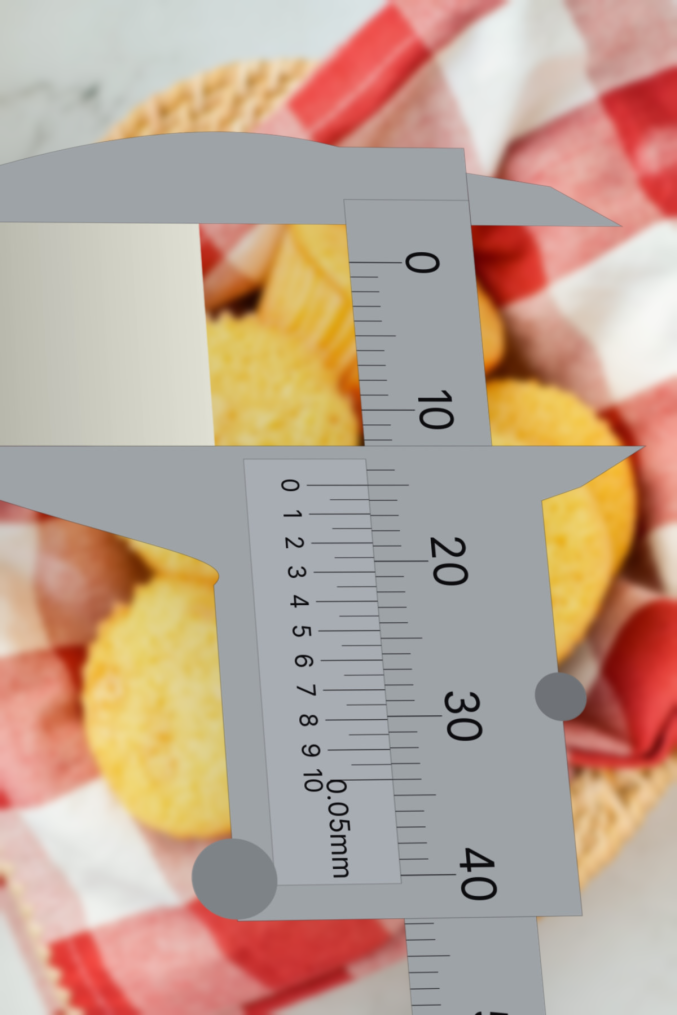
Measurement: 15.0 mm
